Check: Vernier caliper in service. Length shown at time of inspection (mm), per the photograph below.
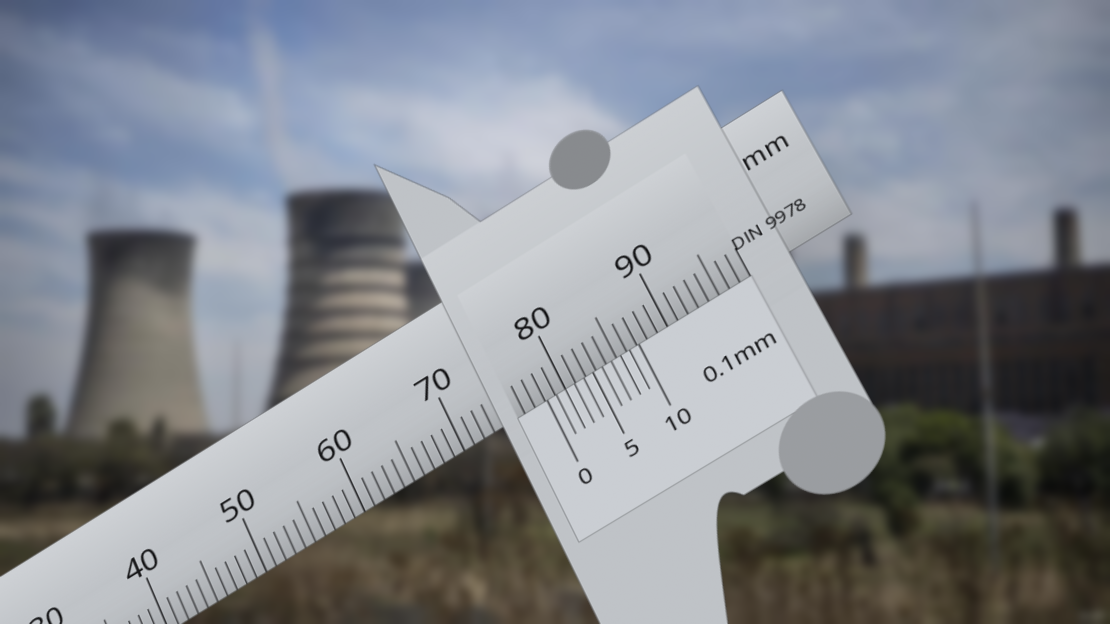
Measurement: 78.2 mm
